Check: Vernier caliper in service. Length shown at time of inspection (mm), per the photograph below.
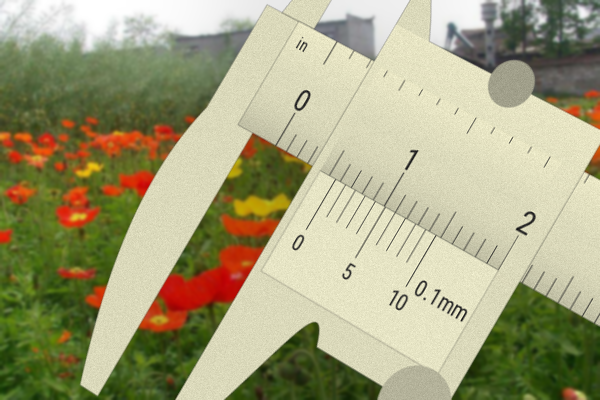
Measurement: 5.6 mm
